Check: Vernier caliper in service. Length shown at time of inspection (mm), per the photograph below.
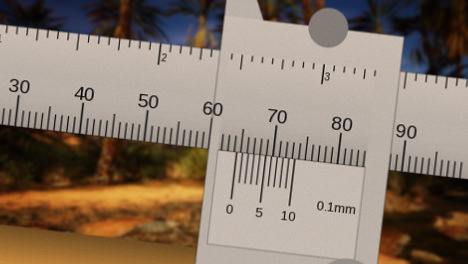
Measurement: 64.4 mm
